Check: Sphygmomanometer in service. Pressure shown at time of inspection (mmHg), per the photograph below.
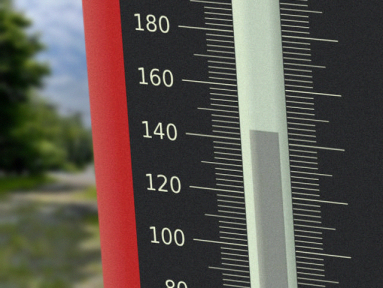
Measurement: 144 mmHg
